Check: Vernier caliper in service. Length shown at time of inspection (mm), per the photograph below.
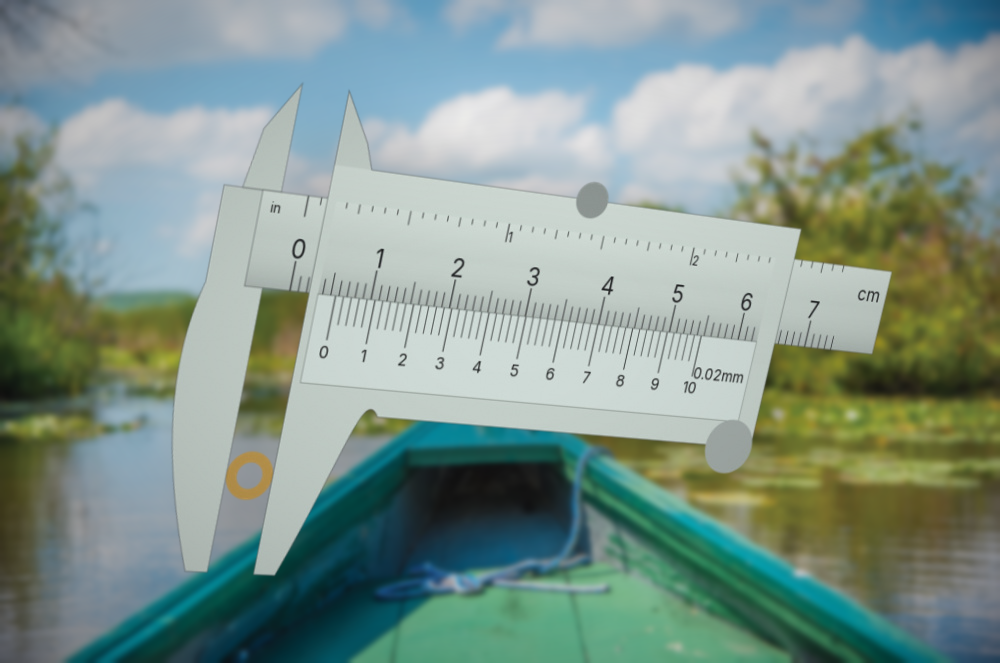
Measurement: 5.6 mm
